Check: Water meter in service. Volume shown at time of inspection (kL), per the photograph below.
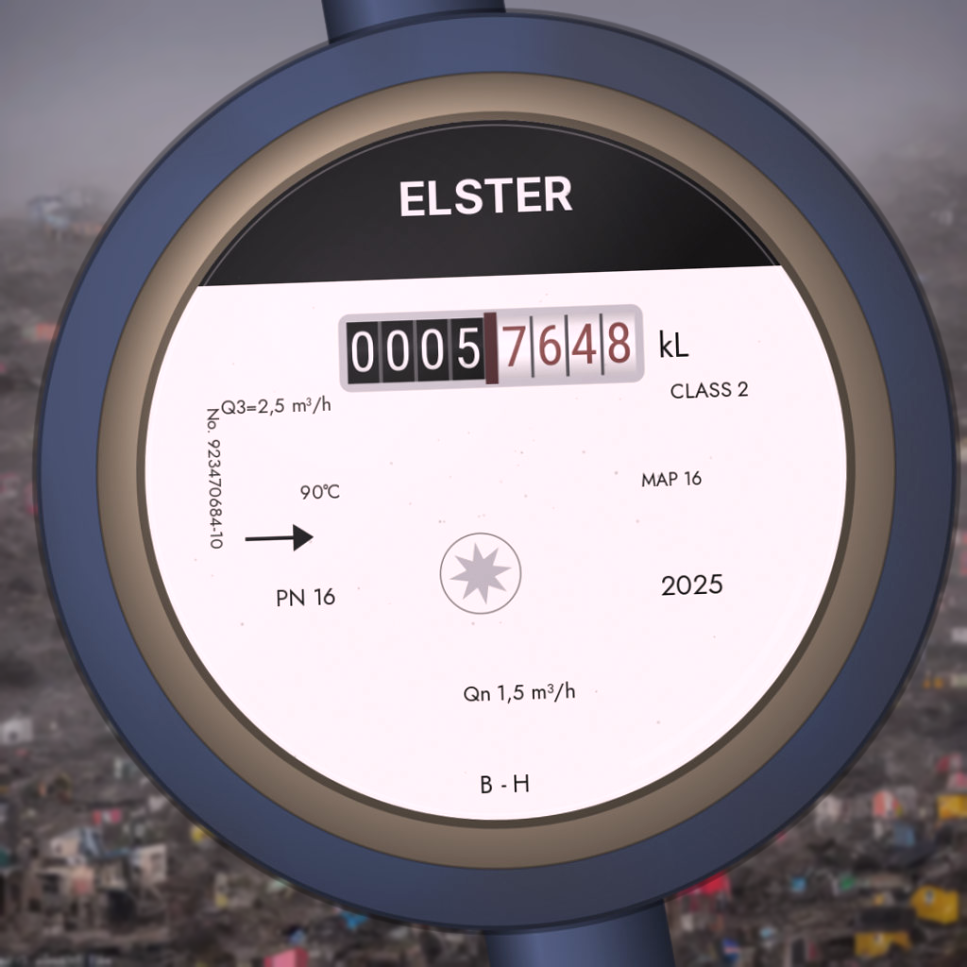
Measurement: 5.7648 kL
